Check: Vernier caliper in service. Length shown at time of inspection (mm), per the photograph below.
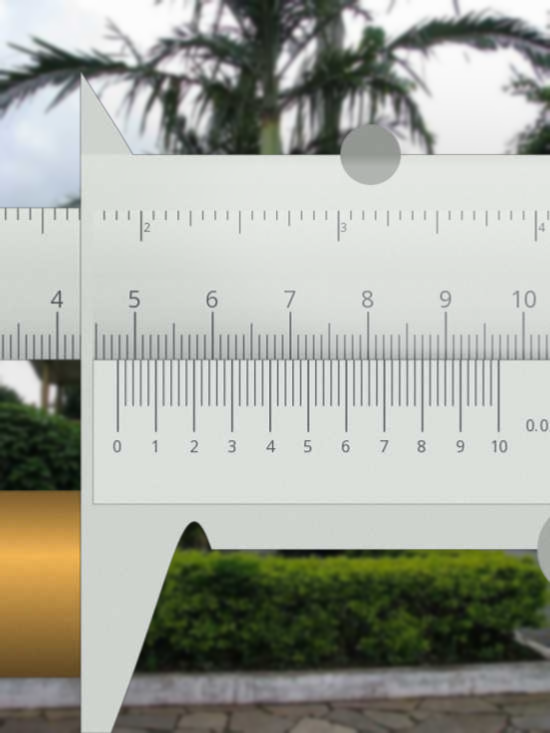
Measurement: 47.8 mm
